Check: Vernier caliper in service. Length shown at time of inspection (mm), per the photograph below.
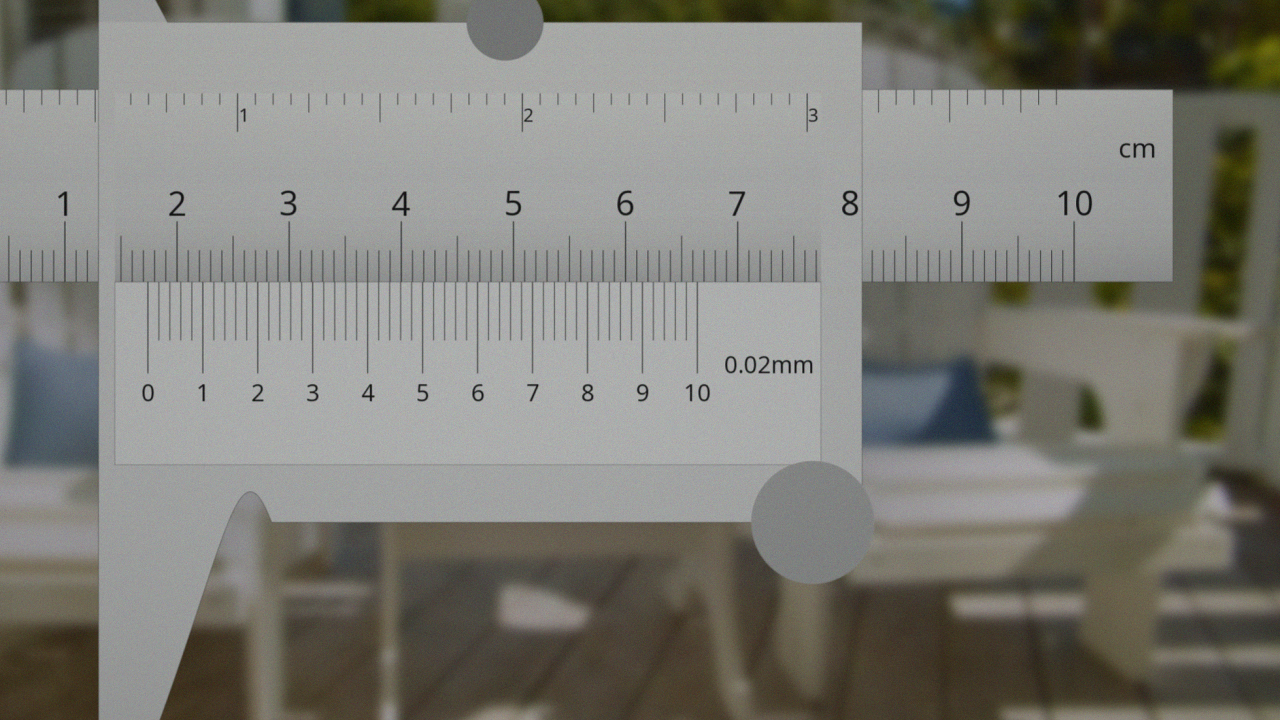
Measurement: 17.4 mm
